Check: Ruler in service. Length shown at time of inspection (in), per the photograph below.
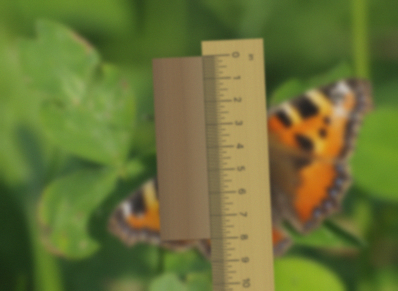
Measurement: 8 in
